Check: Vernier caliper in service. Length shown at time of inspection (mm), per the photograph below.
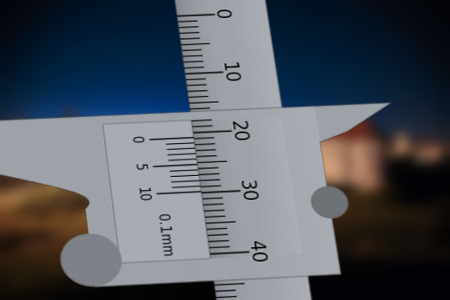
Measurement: 20.8 mm
